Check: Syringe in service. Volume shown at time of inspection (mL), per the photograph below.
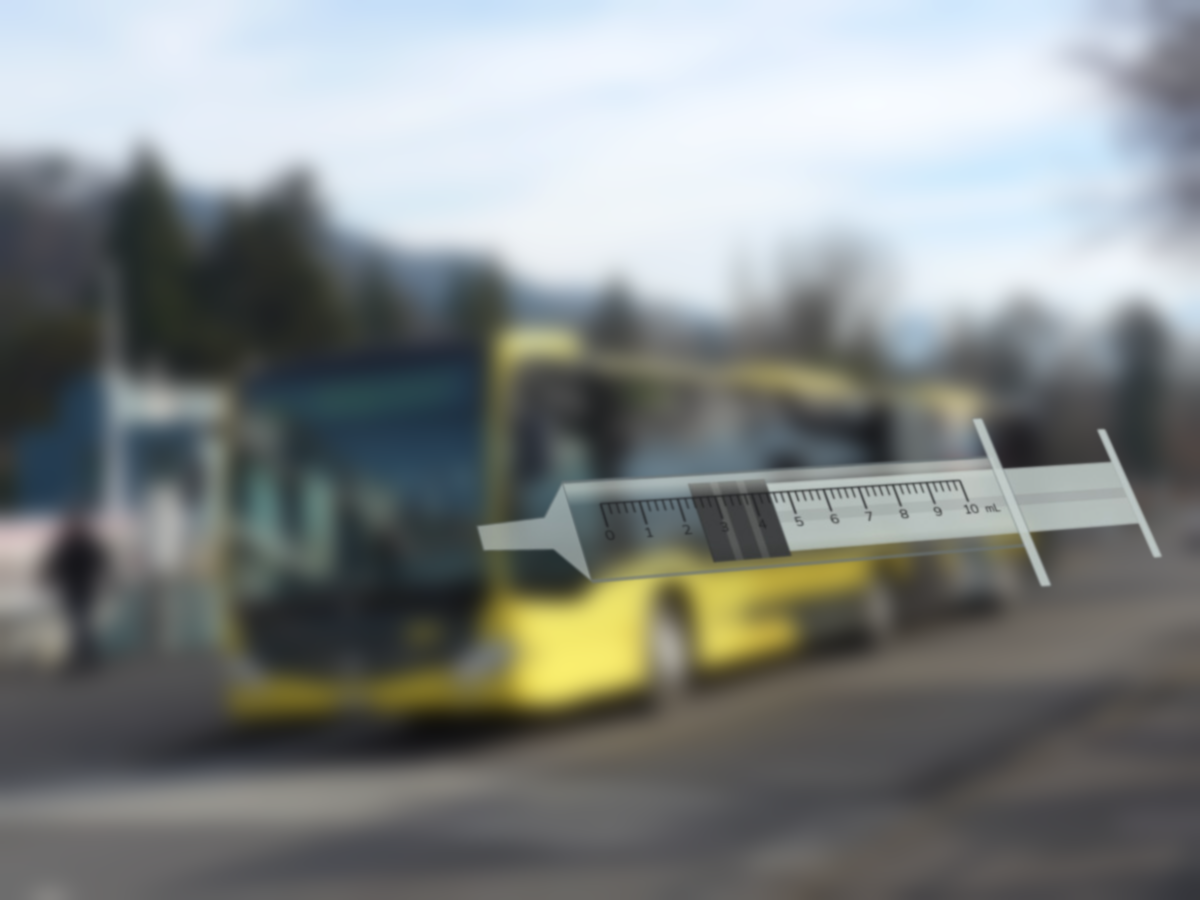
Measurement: 2.4 mL
